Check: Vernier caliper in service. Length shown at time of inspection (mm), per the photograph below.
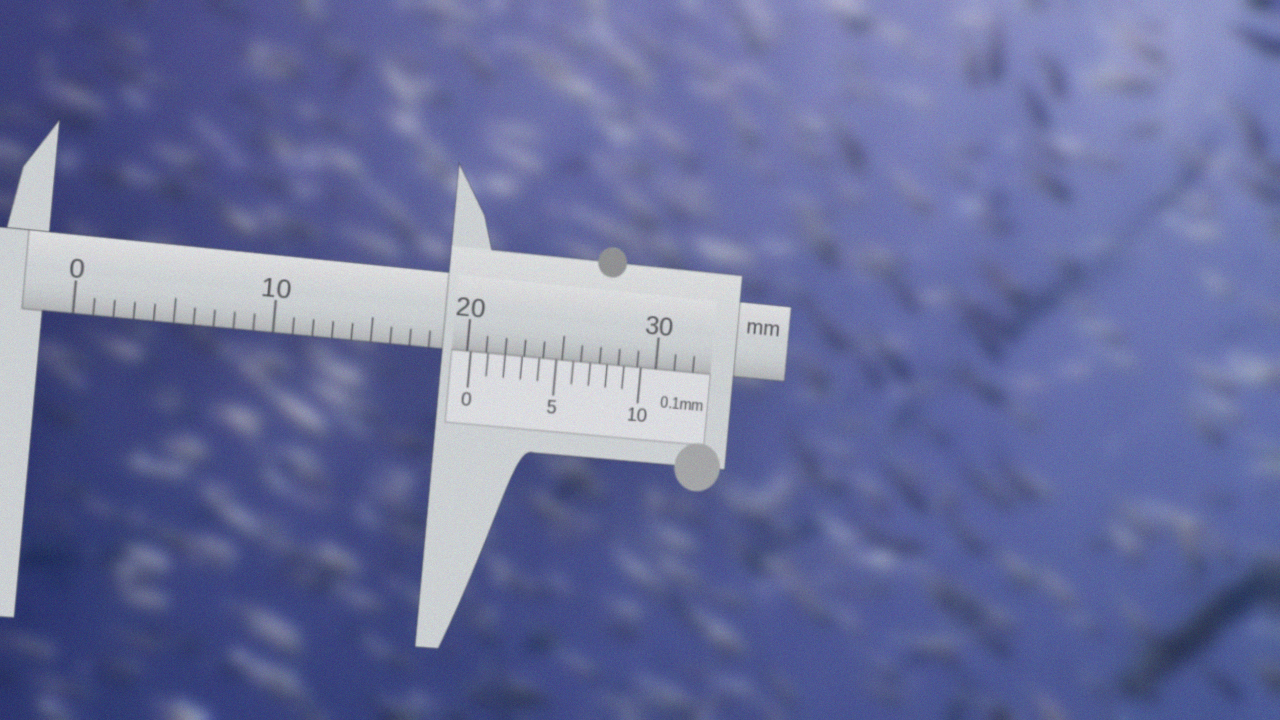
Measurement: 20.2 mm
